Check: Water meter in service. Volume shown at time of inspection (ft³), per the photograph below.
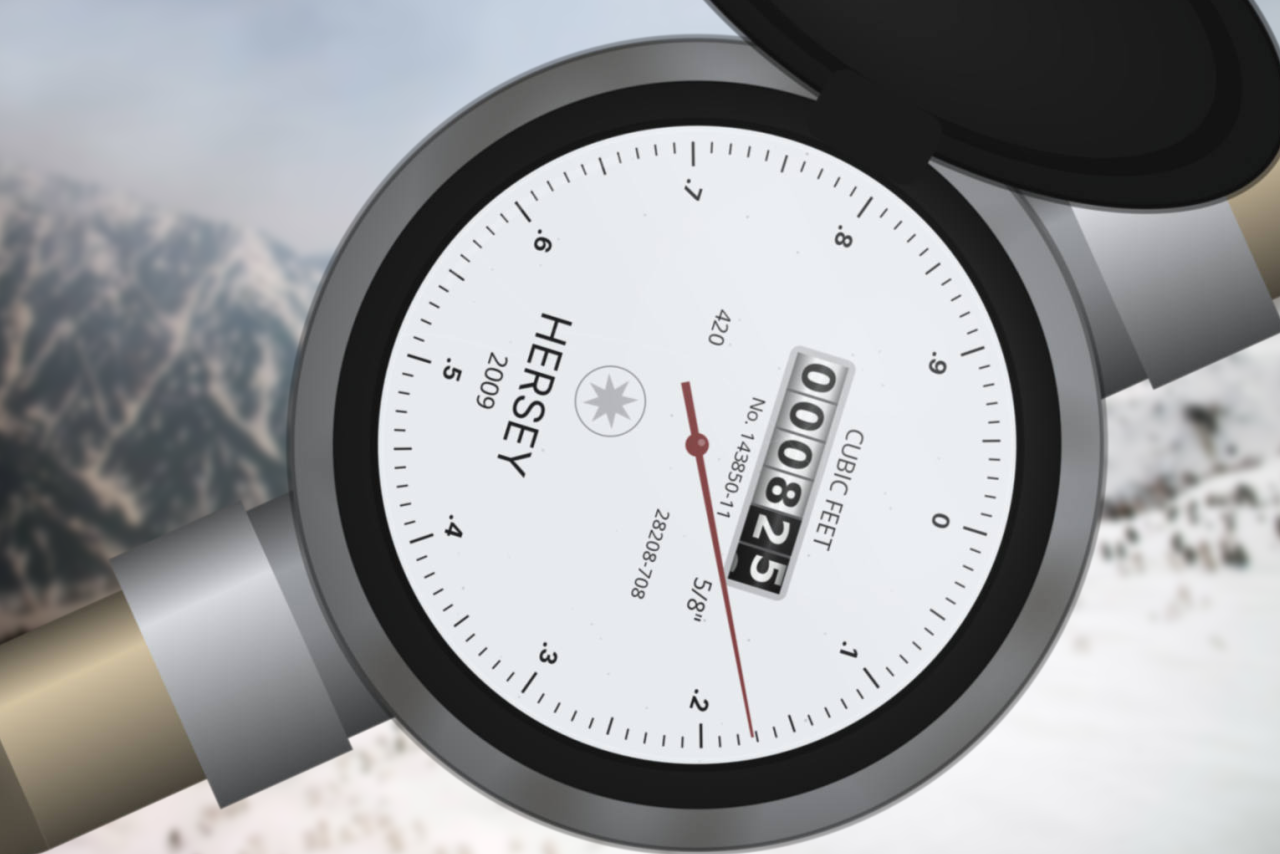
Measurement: 825.17 ft³
